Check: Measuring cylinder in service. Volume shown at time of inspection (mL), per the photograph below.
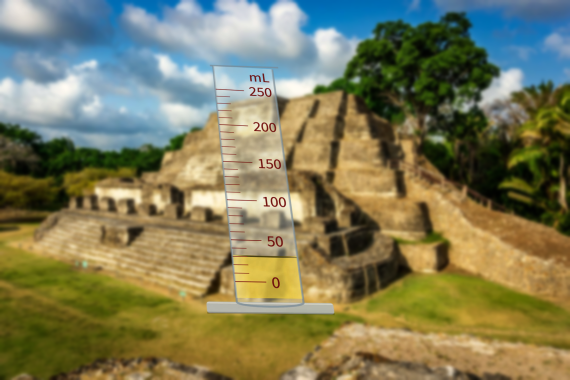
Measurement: 30 mL
